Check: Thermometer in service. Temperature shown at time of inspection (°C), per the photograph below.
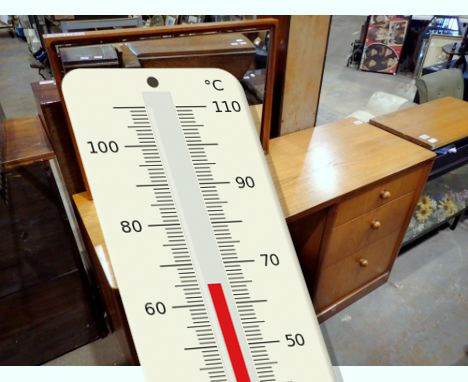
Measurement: 65 °C
